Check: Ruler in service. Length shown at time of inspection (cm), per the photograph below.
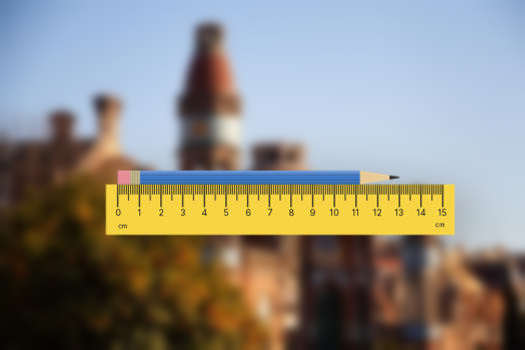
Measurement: 13 cm
